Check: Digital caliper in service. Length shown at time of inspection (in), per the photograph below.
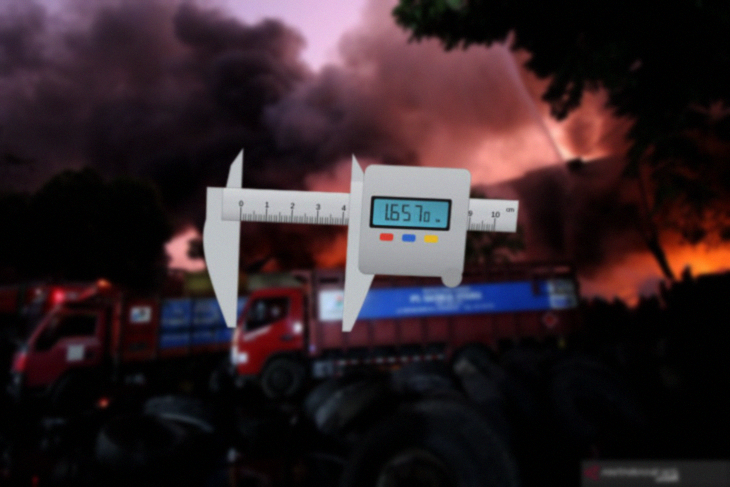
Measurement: 1.6570 in
